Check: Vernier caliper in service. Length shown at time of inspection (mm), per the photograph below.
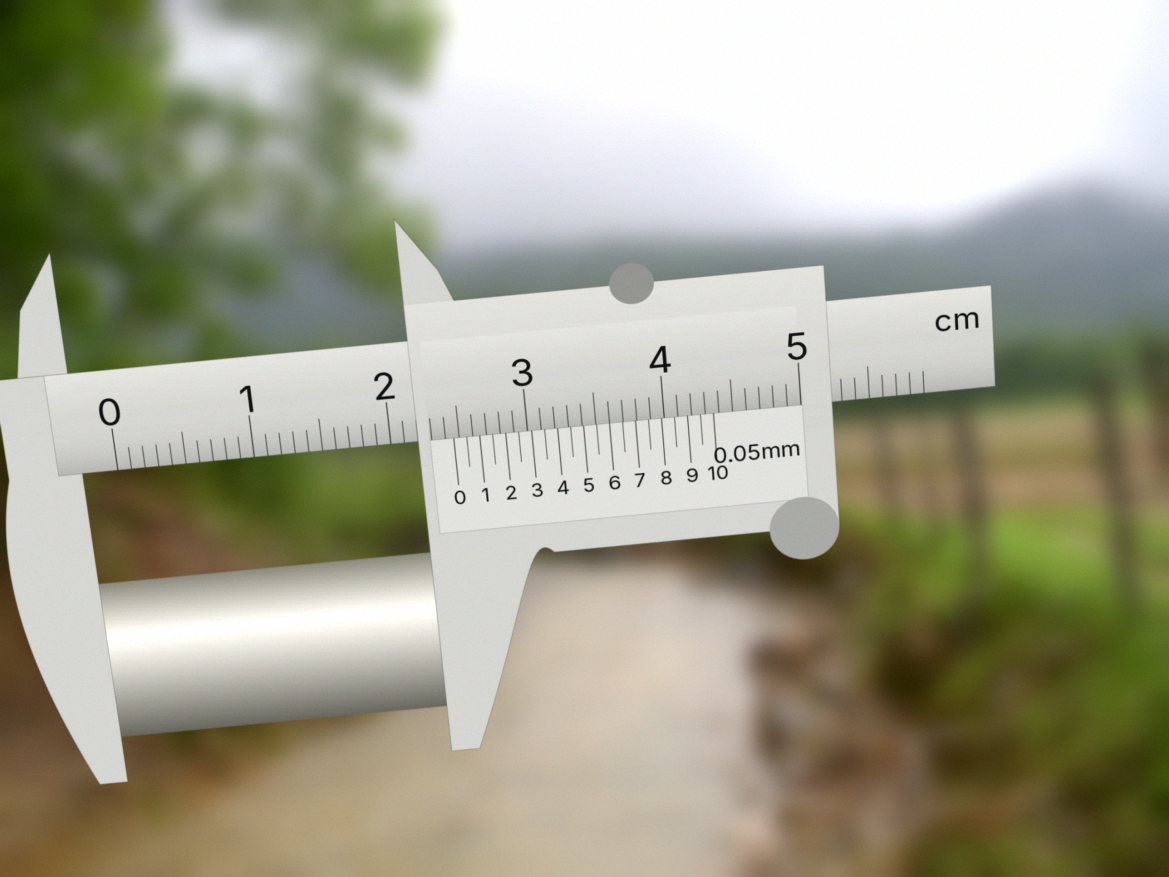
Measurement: 24.6 mm
